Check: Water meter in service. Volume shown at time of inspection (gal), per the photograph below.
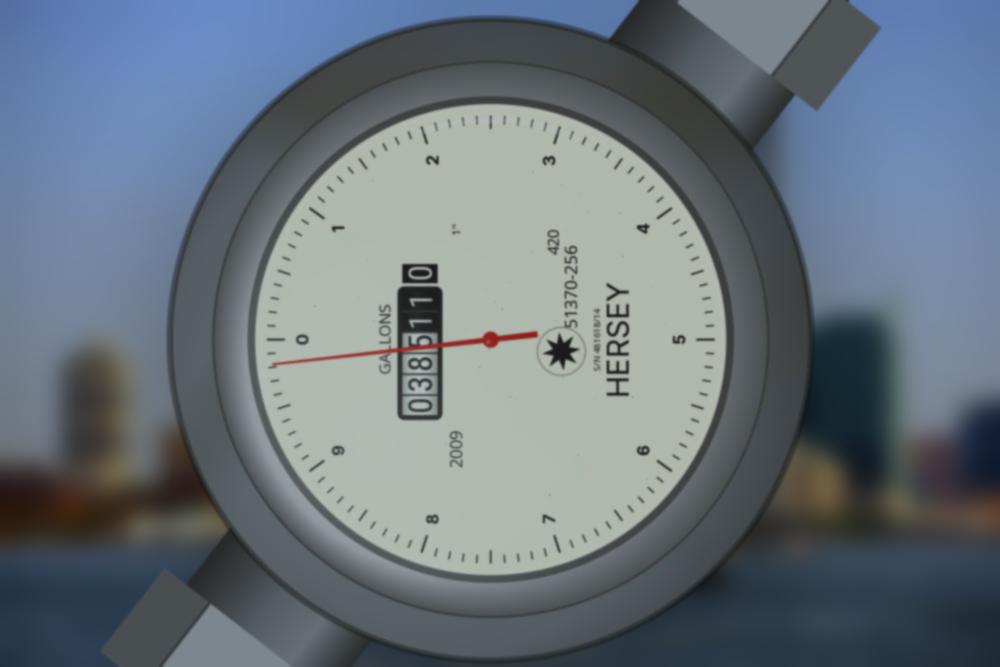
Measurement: 385109.8 gal
